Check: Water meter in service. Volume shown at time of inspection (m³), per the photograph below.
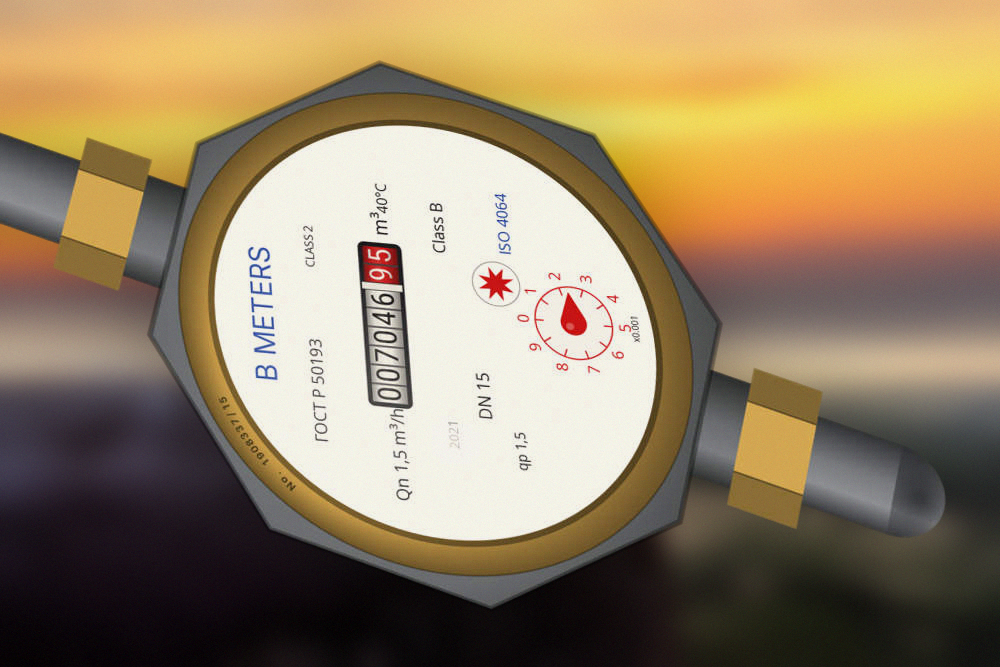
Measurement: 7046.952 m³
